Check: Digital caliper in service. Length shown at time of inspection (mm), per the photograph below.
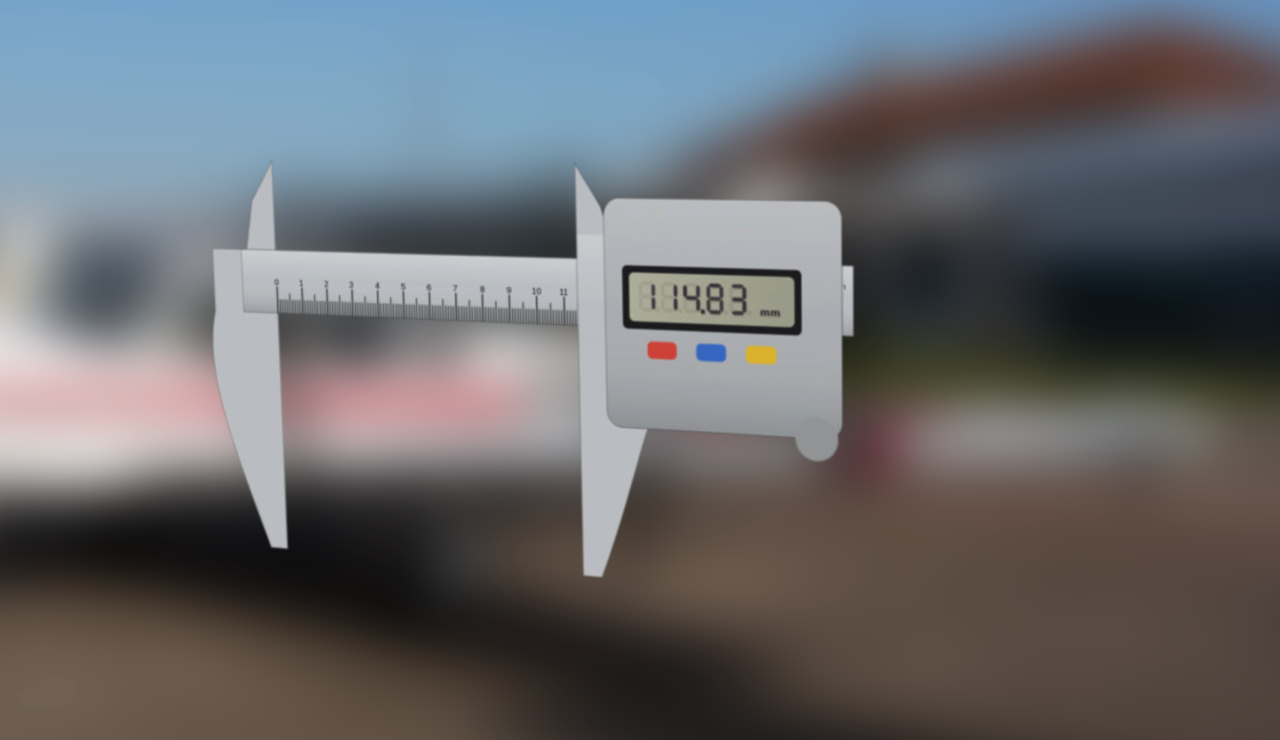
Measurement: 114.83 mm
